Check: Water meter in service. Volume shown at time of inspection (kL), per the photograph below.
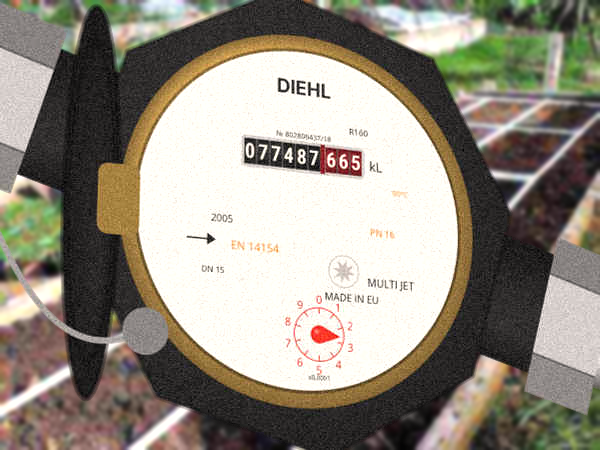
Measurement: 77487.6652 kL
